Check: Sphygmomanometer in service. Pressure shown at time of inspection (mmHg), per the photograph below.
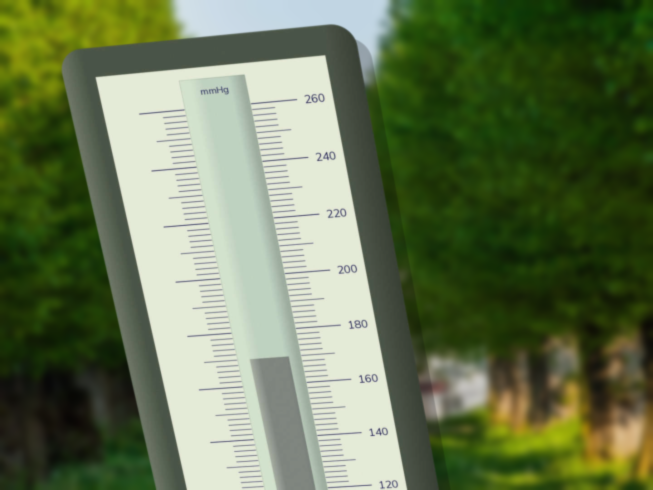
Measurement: 170 mmHg
